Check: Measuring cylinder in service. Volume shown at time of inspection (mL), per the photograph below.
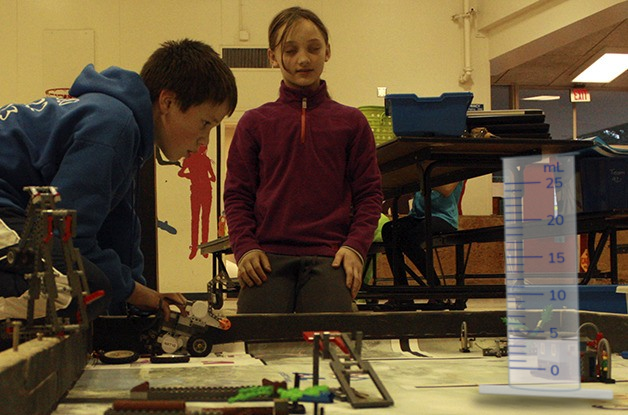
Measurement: 4 mL
